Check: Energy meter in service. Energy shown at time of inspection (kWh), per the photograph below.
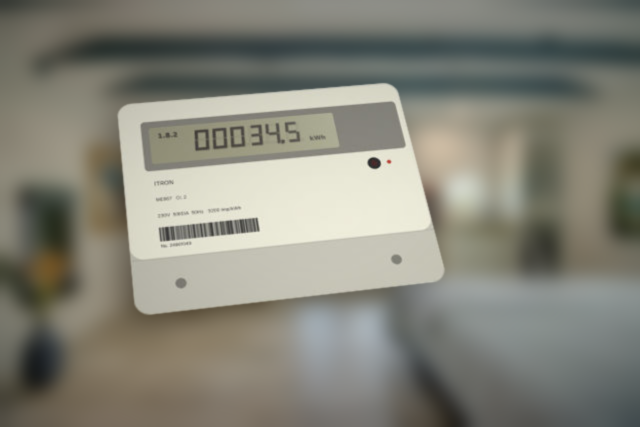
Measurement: 34.5 kWh
